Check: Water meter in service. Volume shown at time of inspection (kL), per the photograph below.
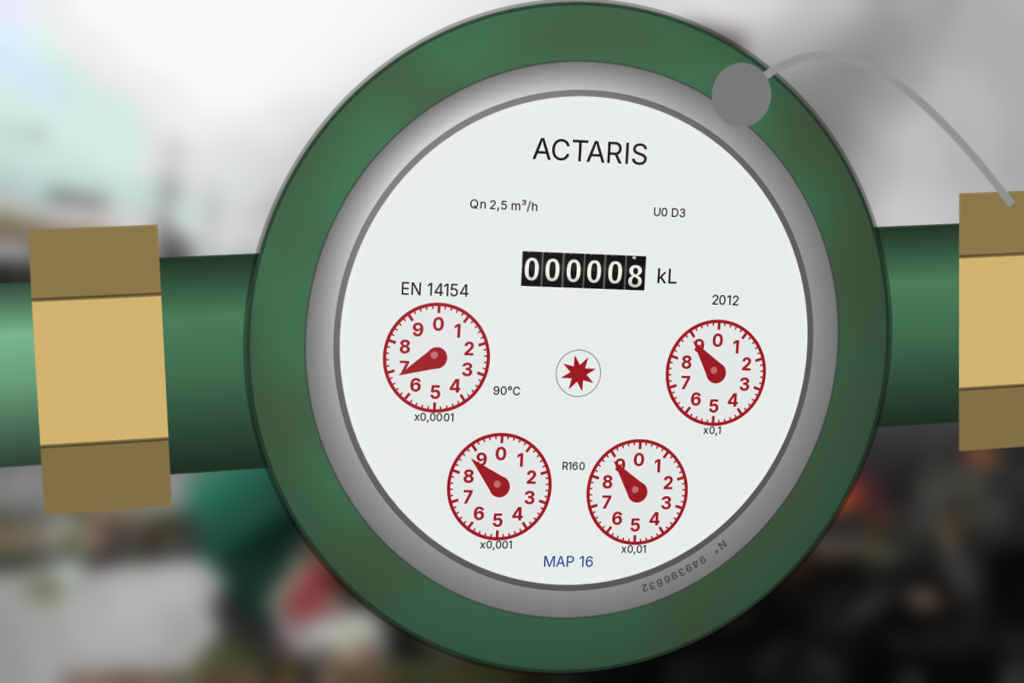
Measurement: 7.8886 kL
